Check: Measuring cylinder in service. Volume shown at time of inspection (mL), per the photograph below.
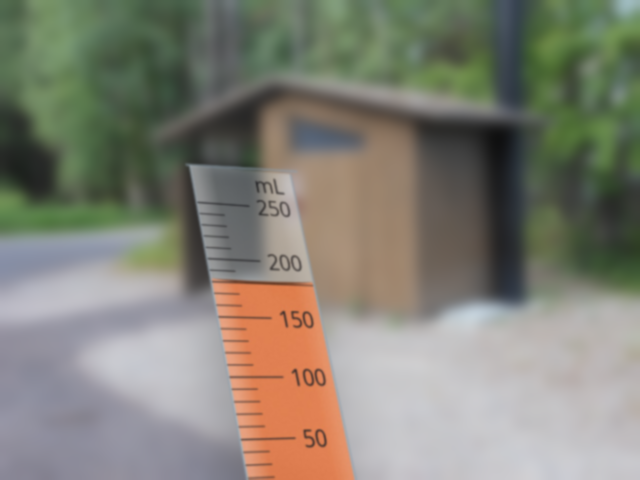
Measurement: 180 mL
